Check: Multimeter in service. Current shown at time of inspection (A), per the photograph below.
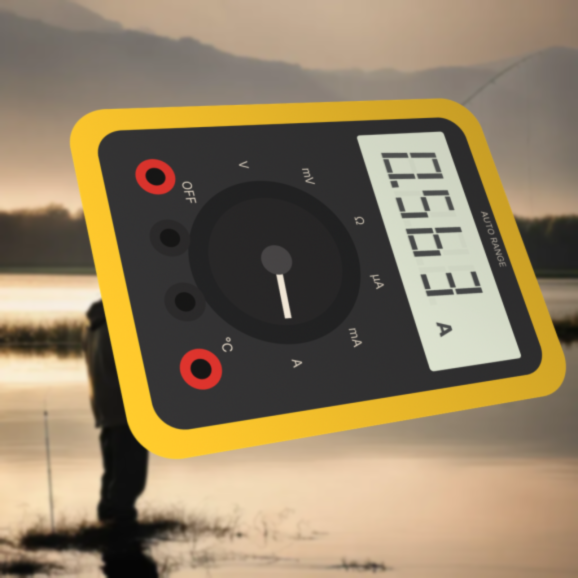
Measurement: 0.563 A
